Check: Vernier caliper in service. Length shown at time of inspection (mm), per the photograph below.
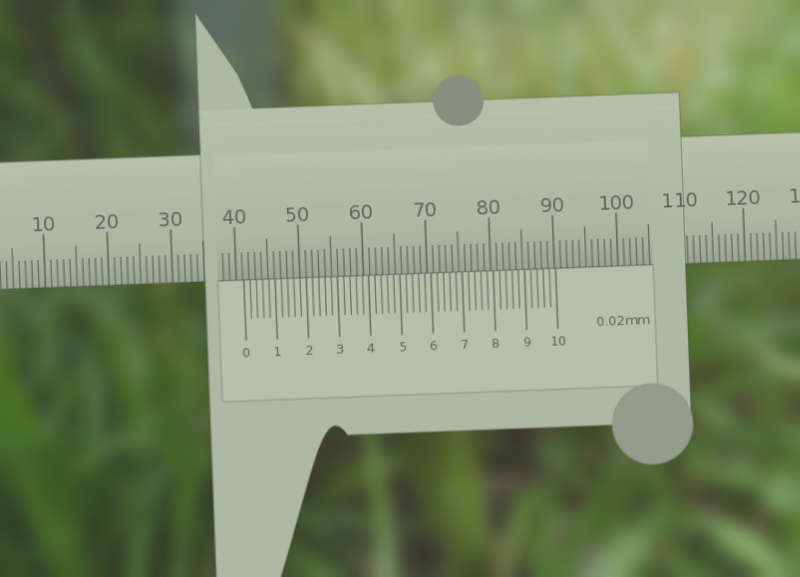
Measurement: 41.2 mm
